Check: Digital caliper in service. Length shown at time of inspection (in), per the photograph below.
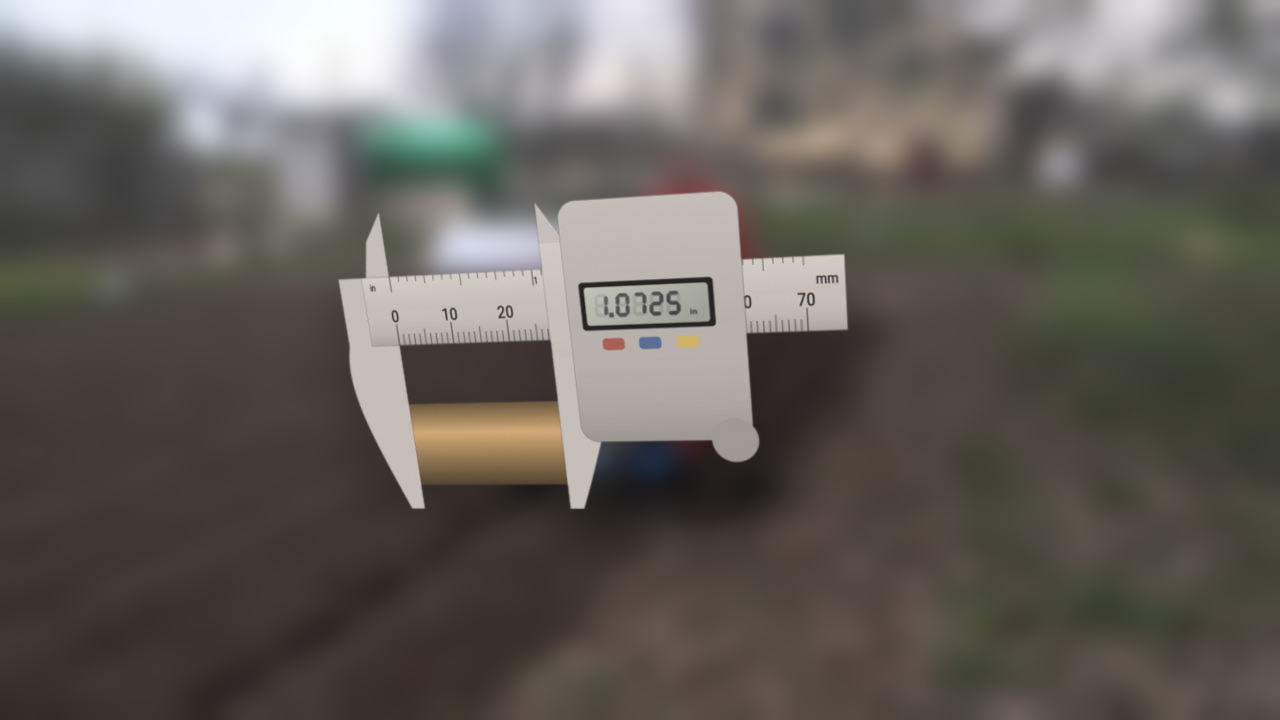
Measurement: 1.0725 in
